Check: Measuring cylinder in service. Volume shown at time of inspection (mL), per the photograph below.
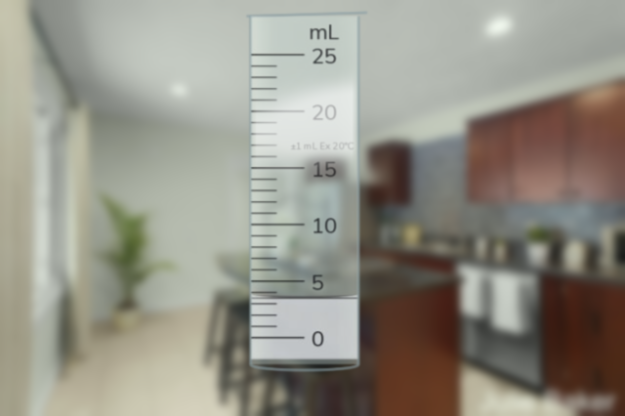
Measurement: 3.5 mL
